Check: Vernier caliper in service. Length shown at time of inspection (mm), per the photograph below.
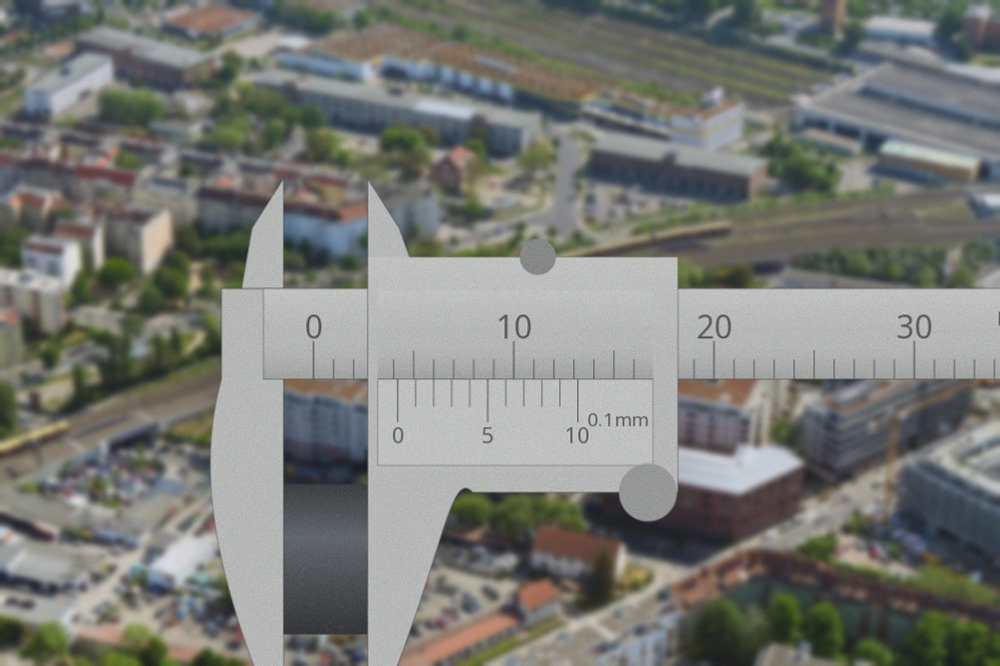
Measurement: 4.2 mm
